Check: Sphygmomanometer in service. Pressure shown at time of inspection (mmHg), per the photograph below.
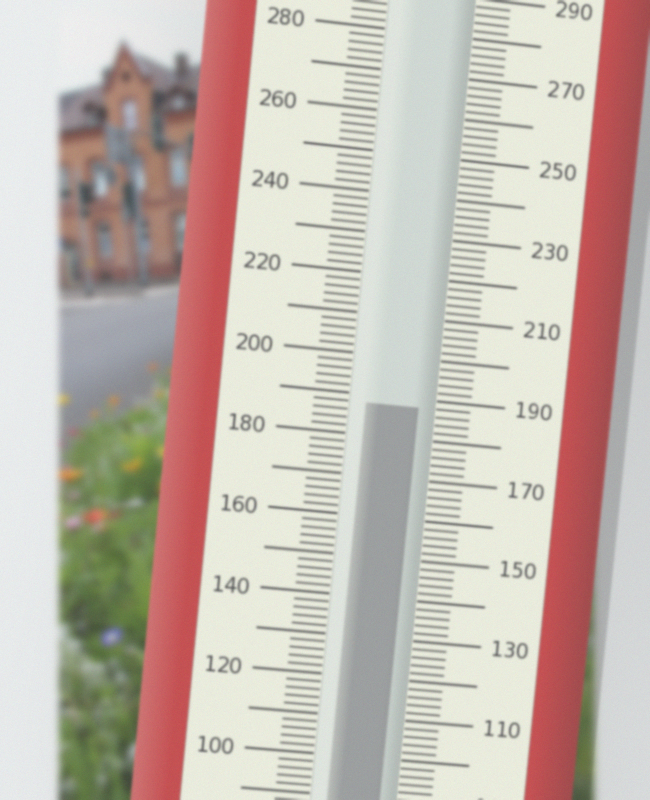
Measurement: 188 mmHg
